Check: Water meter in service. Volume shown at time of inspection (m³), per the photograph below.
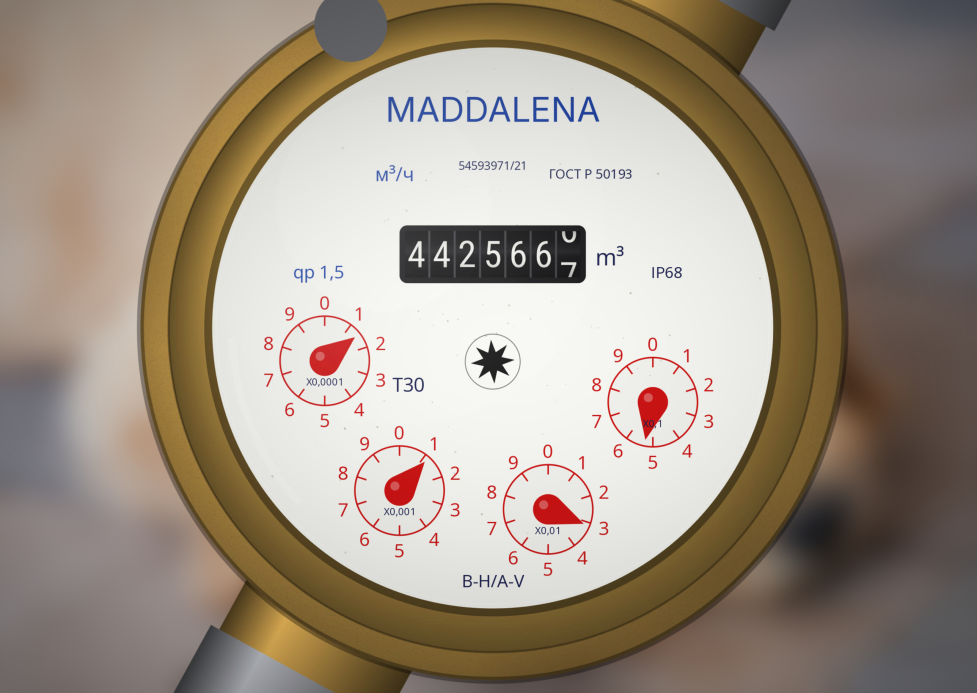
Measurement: 4425666.5311 m³
